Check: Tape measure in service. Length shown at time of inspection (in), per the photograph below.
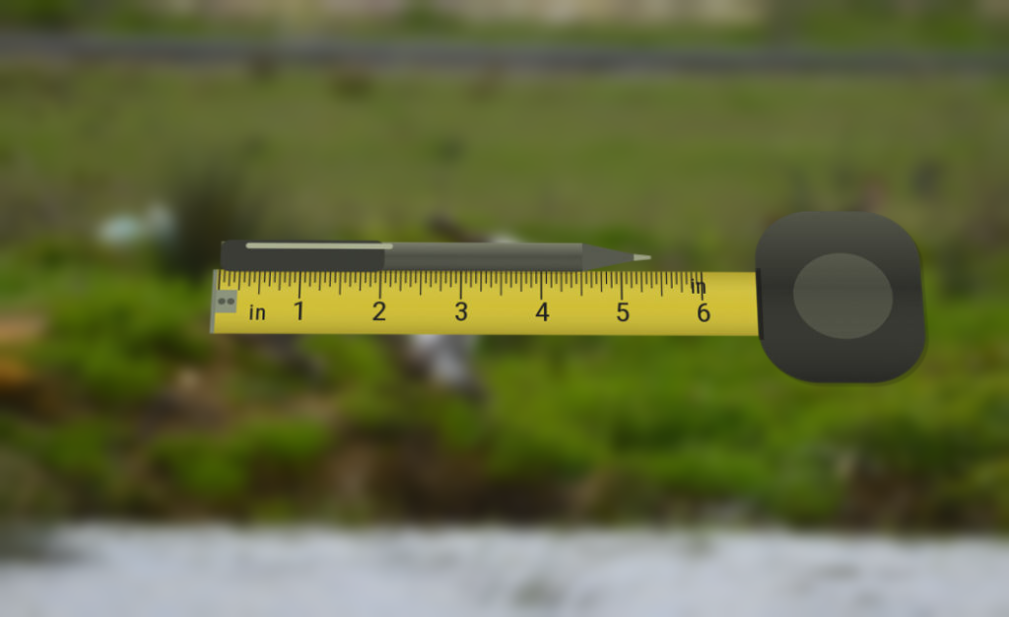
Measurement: 5.375 in
